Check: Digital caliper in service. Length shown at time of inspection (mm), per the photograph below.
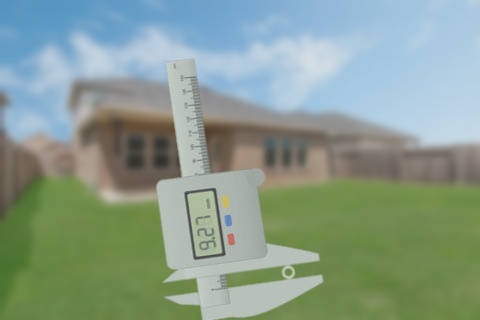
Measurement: 9.27 mm
